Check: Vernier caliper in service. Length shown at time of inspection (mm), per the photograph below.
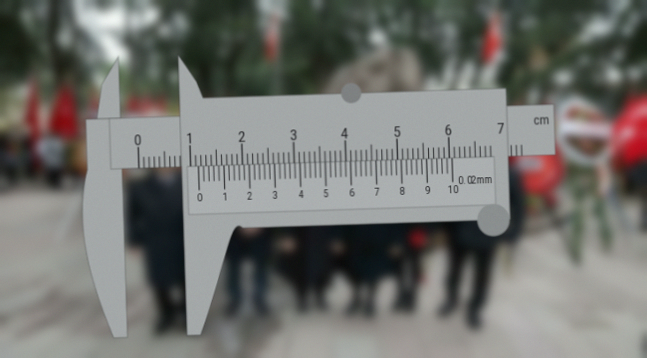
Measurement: 11.5 mm
